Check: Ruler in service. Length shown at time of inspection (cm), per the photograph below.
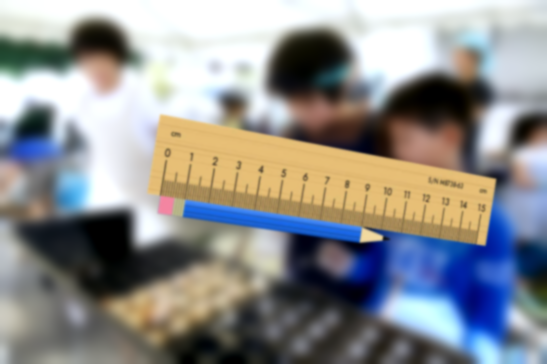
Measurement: 10.5 cm
